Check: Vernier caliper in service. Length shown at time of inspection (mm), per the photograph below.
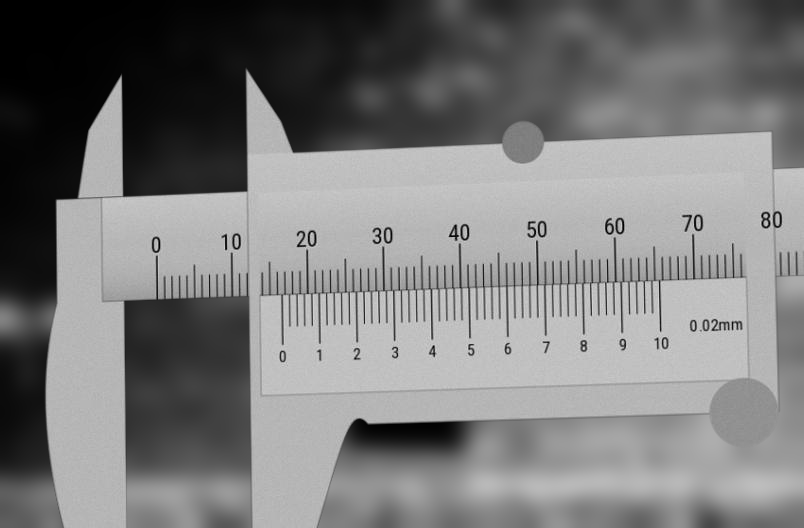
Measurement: 16.6 mm
